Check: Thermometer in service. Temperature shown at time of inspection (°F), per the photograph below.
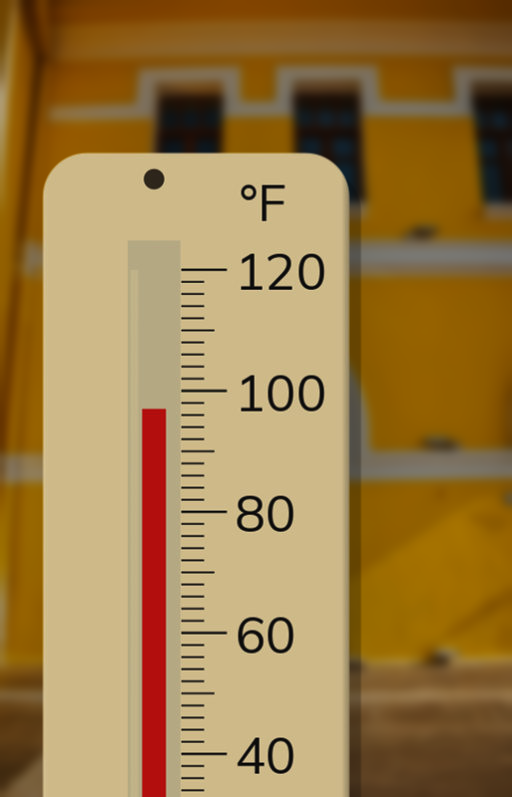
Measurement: 97 °F
